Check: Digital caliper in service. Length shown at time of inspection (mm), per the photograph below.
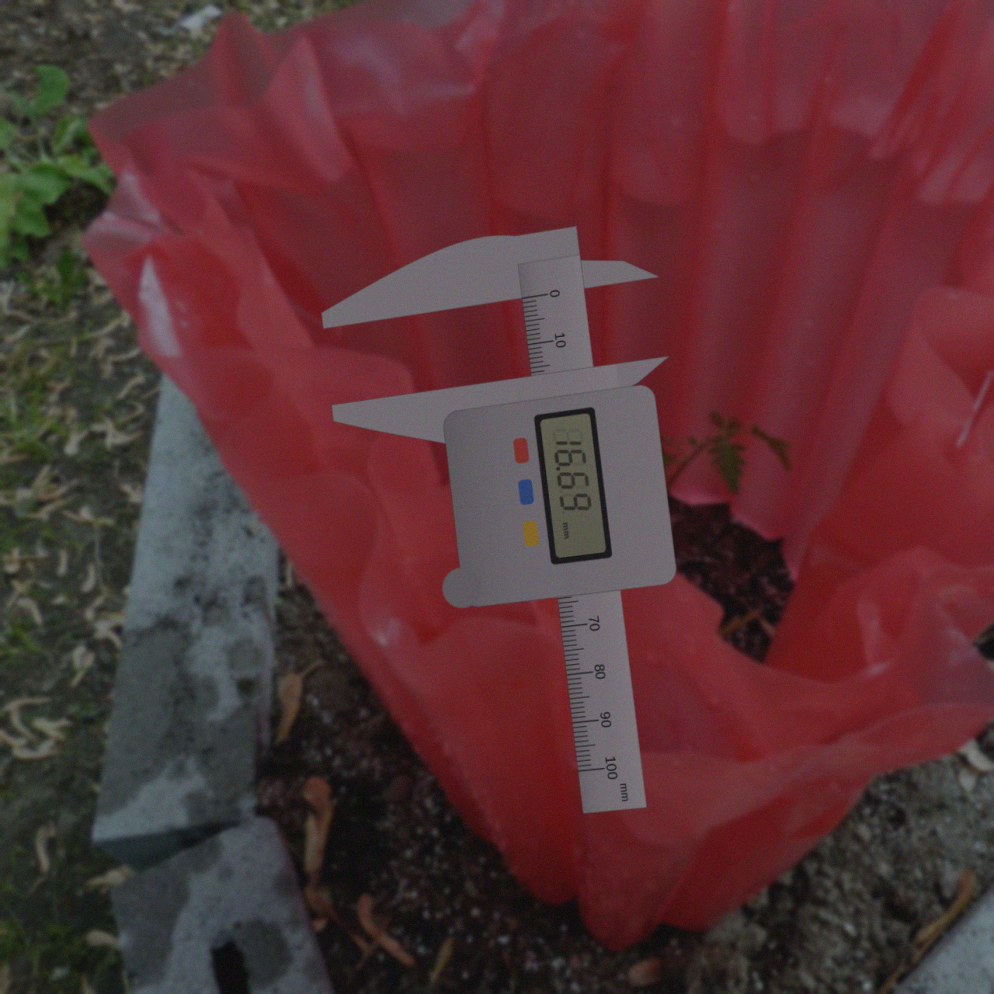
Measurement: 16.69 mm
